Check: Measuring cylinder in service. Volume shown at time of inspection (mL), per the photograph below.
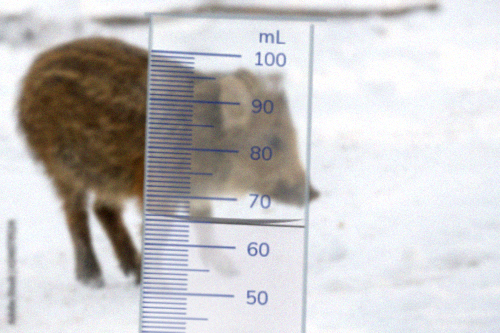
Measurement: 65 mL
